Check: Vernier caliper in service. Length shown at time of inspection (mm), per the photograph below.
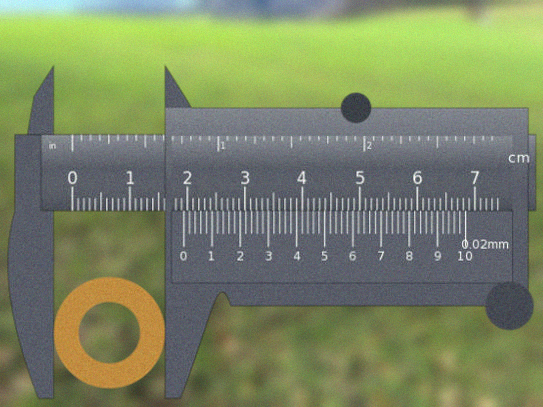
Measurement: 19.4 mm
